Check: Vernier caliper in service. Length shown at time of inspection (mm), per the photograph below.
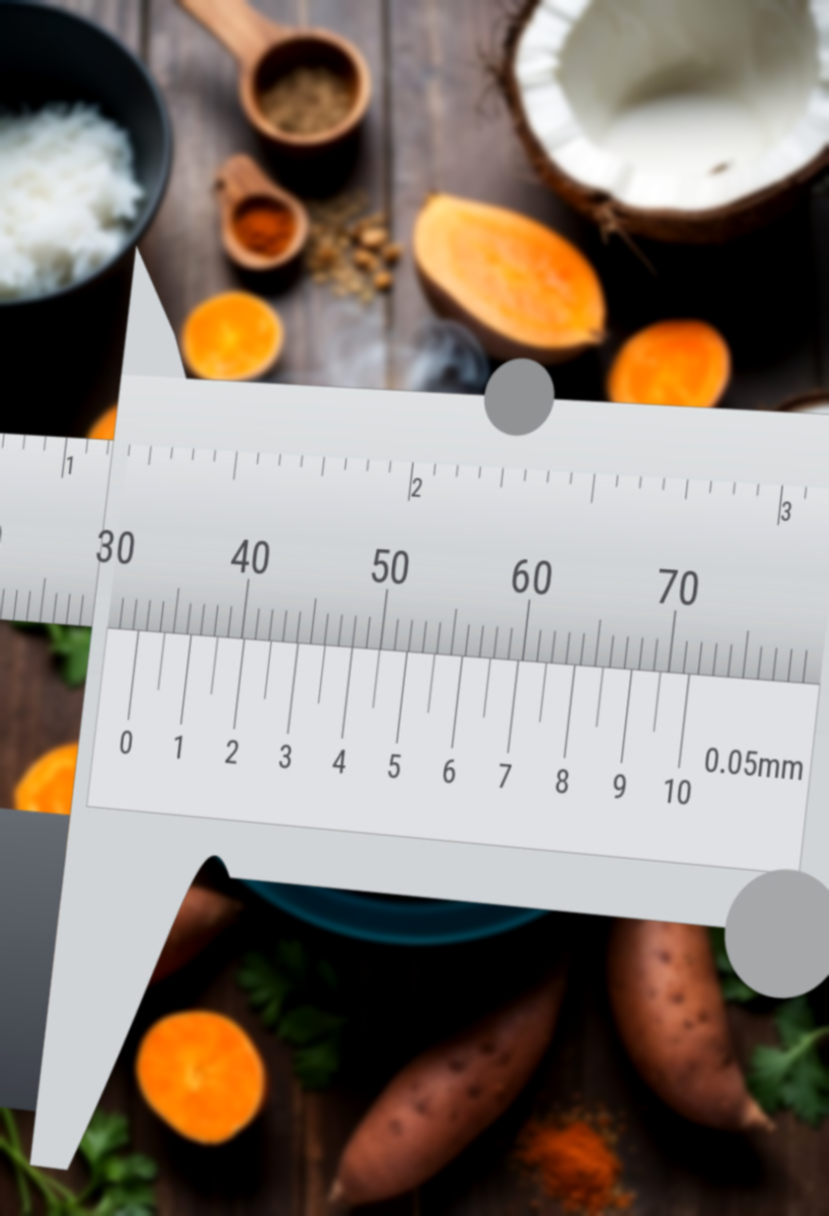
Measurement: 32.4 mm
